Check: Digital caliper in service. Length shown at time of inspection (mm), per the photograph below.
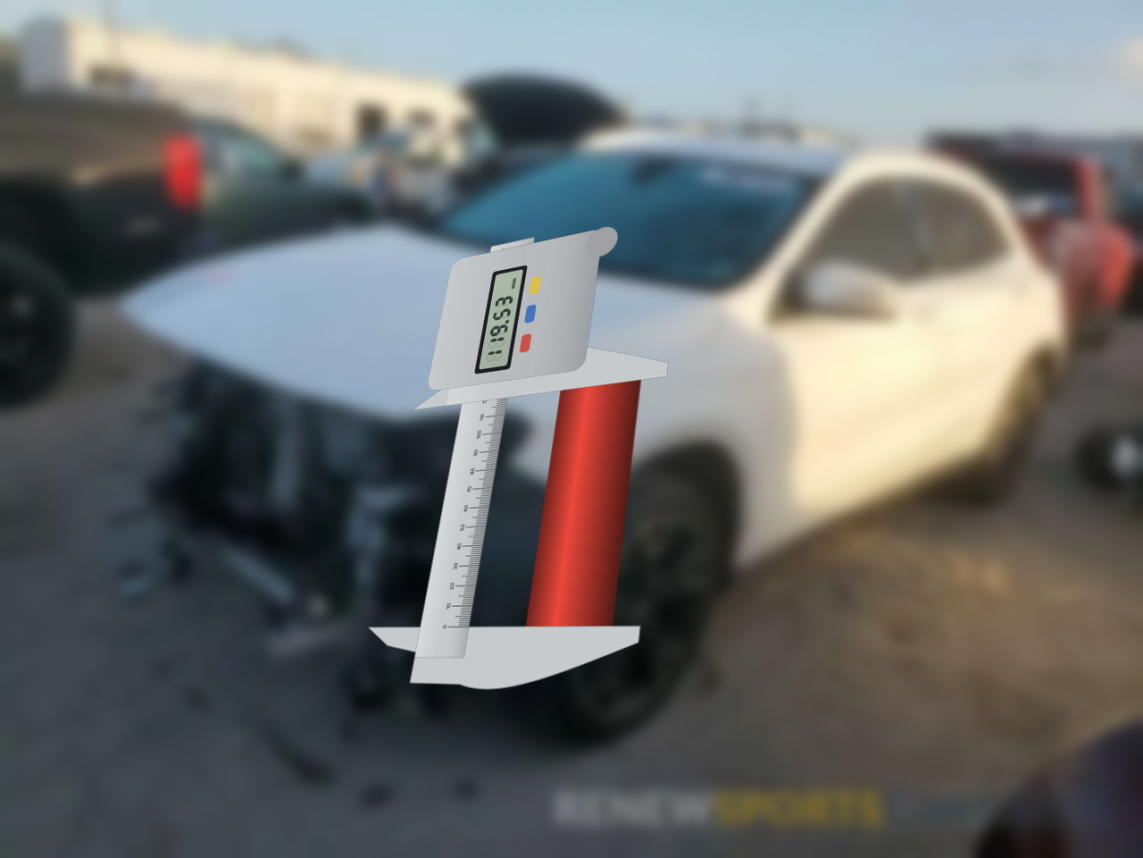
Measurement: 119.53 mm
